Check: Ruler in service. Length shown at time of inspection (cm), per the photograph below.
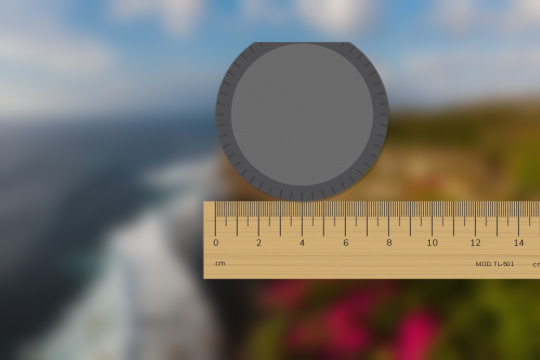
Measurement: 8 cm
